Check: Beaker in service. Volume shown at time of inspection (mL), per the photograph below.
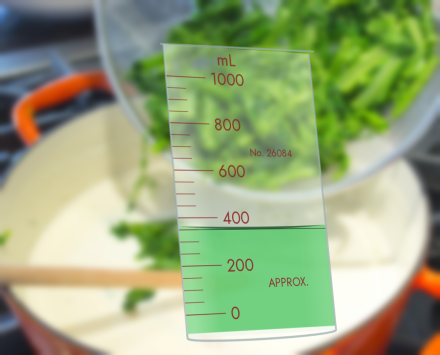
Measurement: 350 mL
